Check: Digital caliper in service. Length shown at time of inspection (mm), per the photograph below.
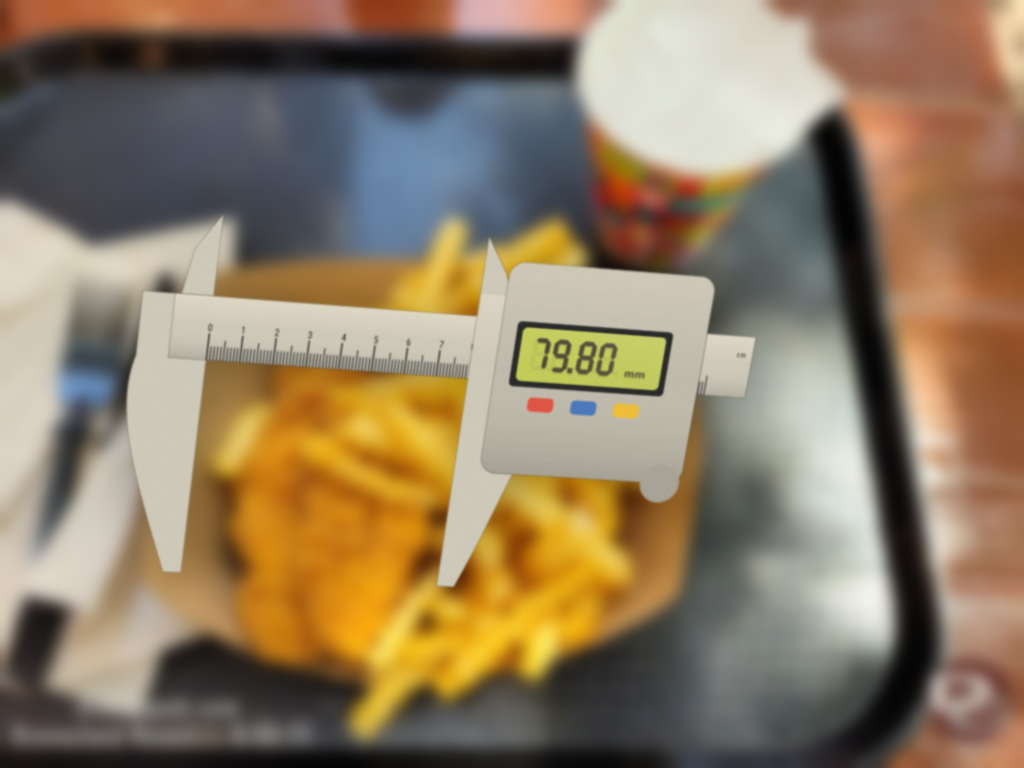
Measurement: 79.80 mm
